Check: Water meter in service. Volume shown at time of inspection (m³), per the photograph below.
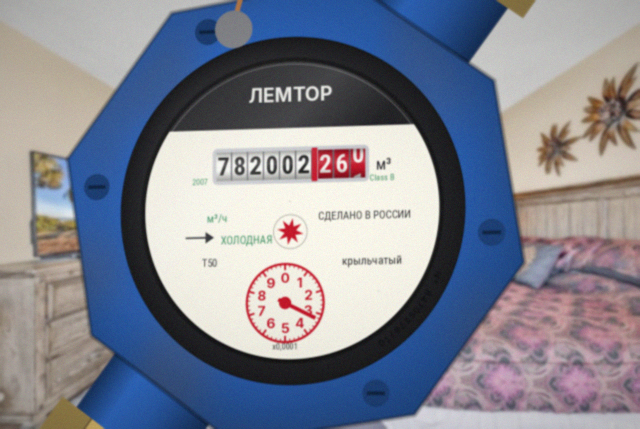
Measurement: 782002.2603 m³
